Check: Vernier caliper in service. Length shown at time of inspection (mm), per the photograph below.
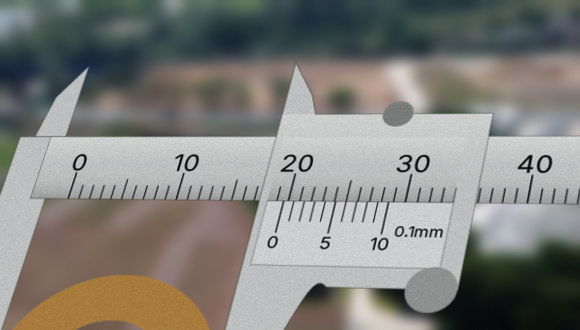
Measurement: 19.6 mm
